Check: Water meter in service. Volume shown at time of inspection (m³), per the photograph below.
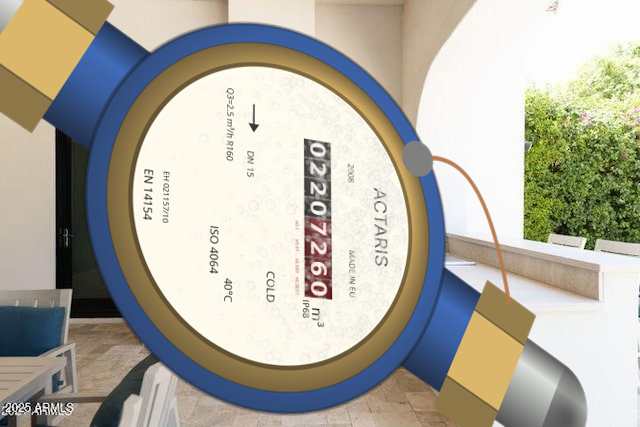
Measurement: 220.7260 m³
